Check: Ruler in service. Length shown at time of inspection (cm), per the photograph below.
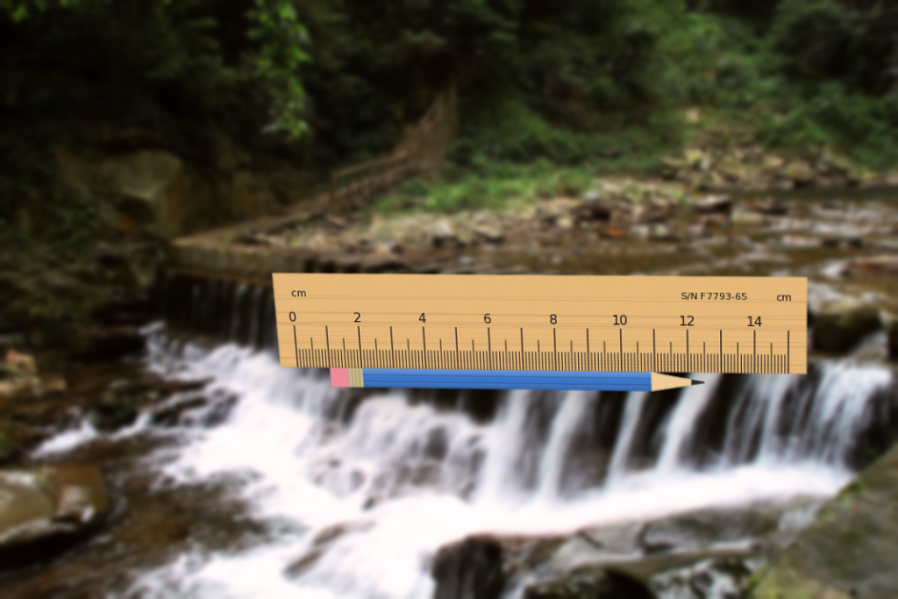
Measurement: 11.5 cm
